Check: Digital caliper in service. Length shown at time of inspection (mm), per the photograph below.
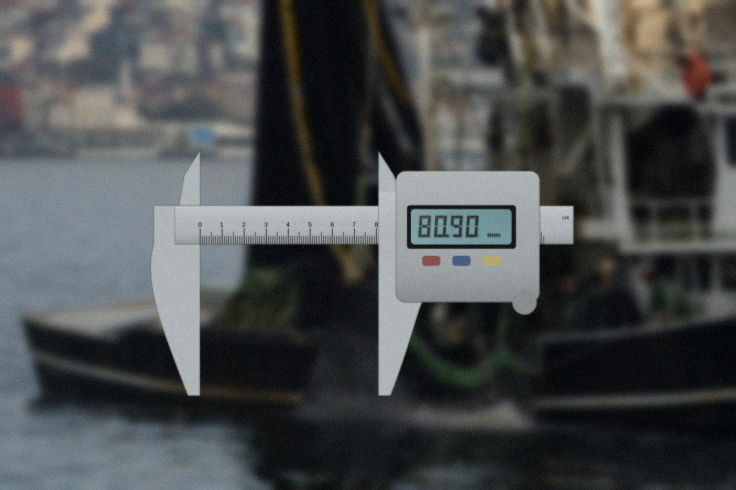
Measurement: 80.90 mm
